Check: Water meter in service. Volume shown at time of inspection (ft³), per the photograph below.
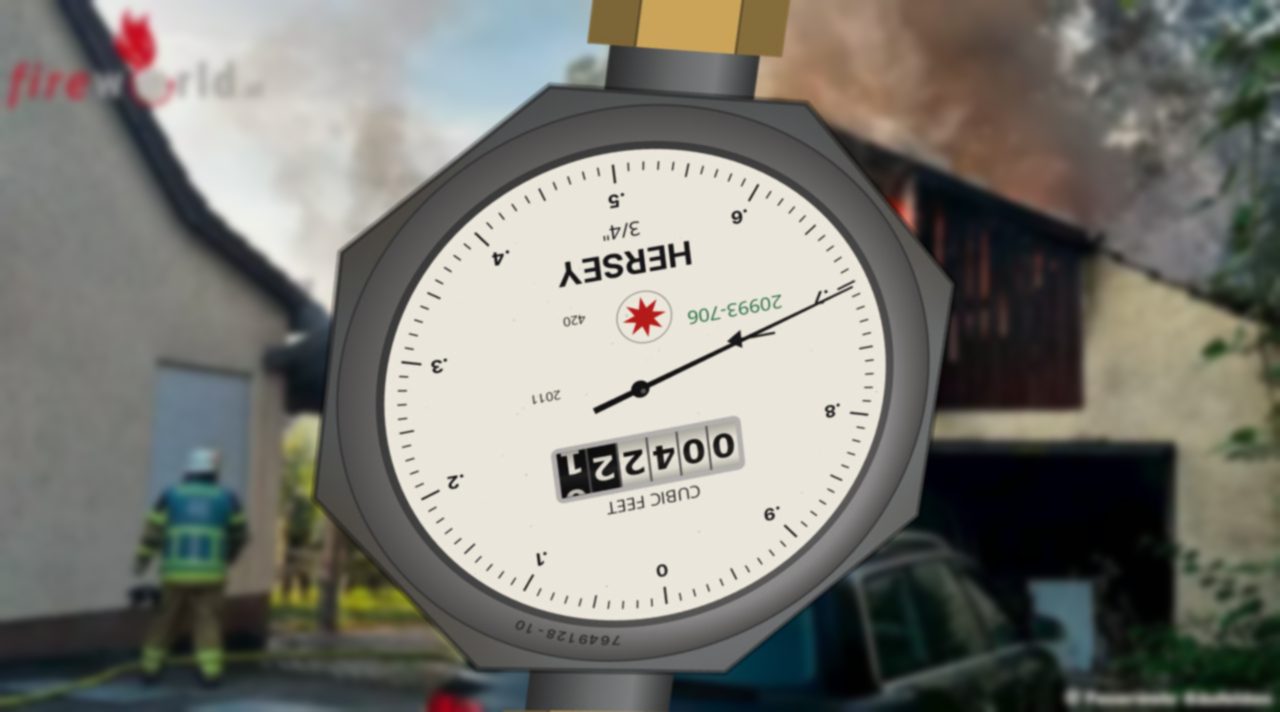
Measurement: 4220.70 ft³
